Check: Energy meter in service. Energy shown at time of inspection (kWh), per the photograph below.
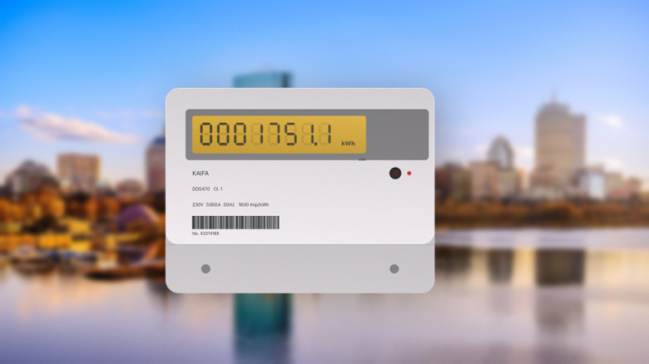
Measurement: 1751.1 kWh
